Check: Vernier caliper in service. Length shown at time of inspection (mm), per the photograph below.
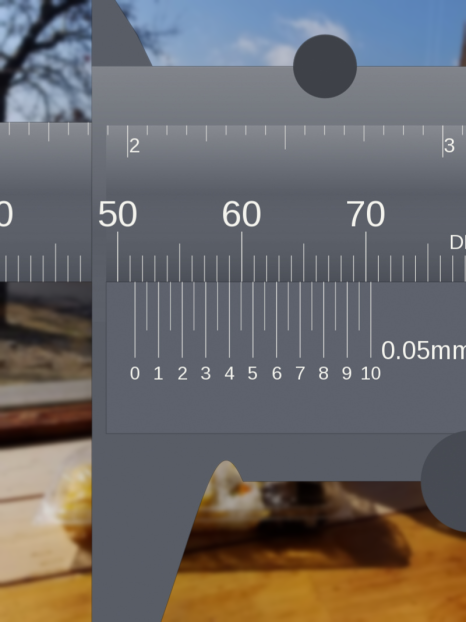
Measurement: 51.4 mm
